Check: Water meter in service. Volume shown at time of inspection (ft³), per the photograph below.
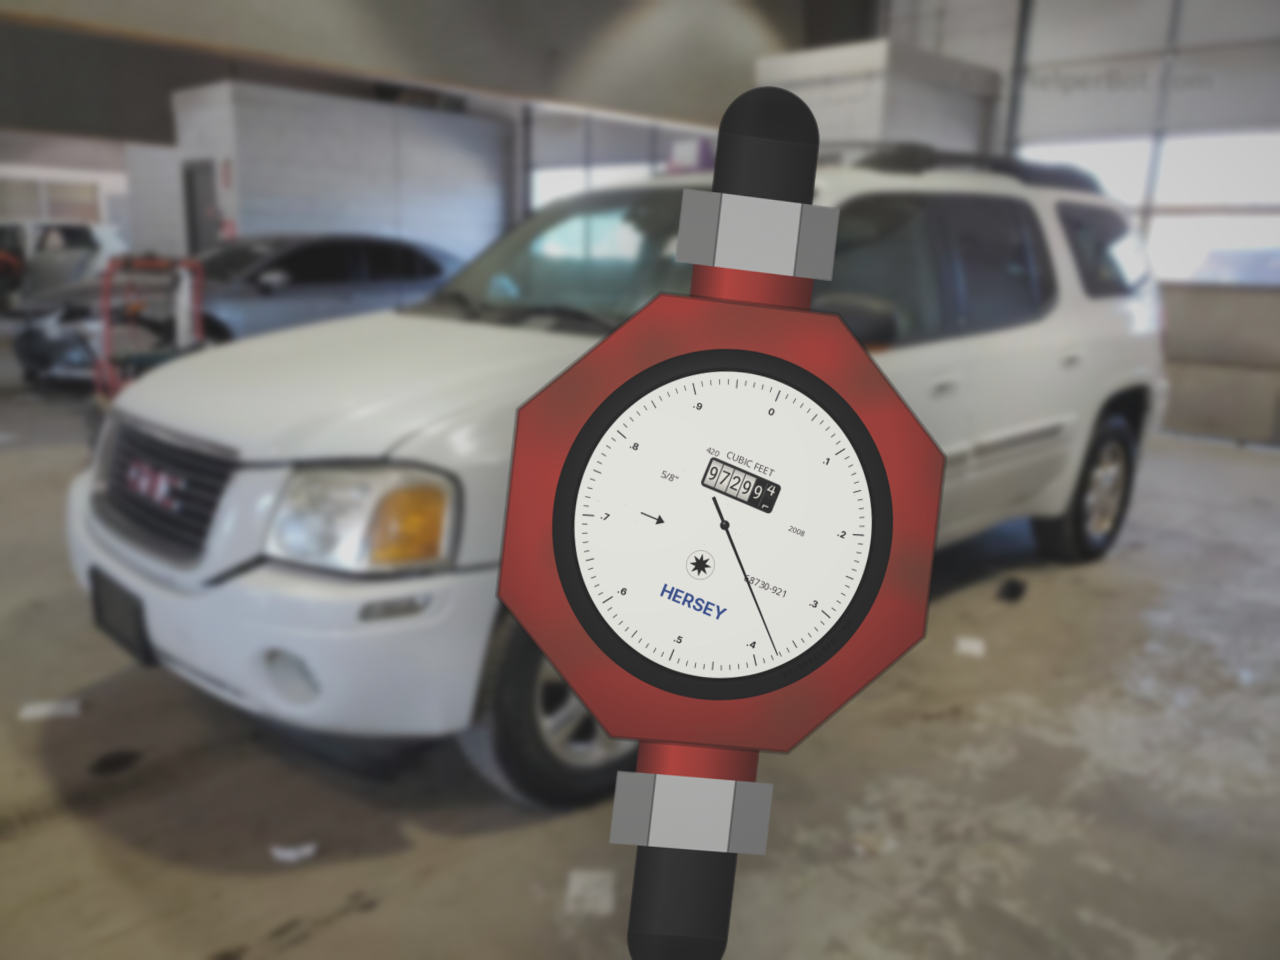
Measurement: 972994.37 ft³
